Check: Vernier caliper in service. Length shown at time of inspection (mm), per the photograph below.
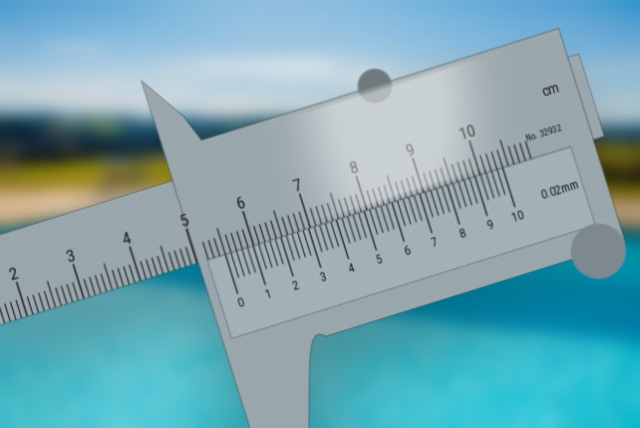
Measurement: 55.0 mm
